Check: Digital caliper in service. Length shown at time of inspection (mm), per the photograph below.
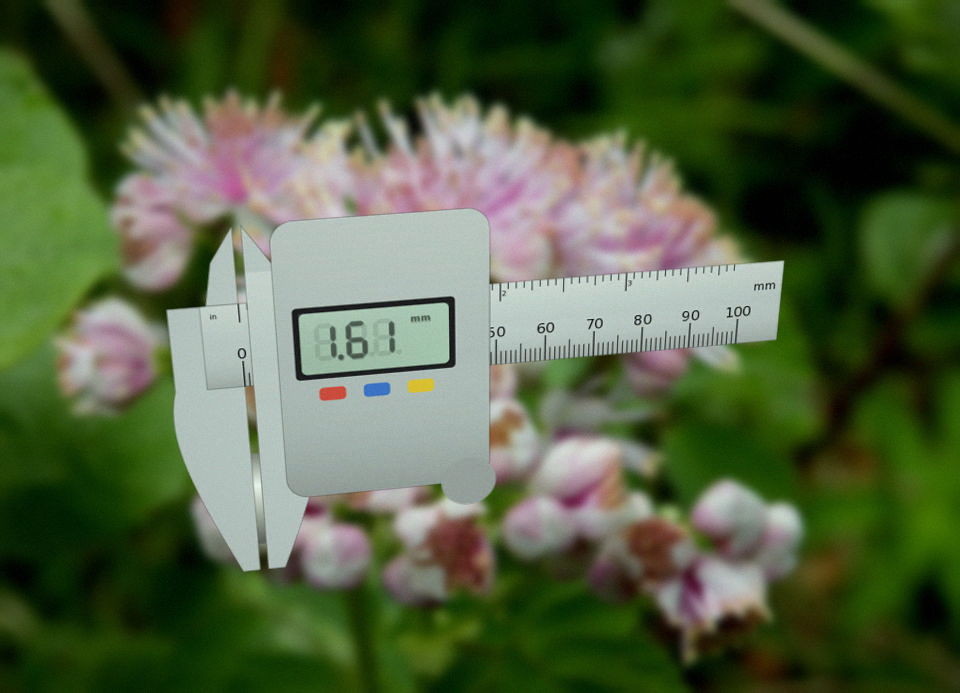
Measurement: 1.61 mm
